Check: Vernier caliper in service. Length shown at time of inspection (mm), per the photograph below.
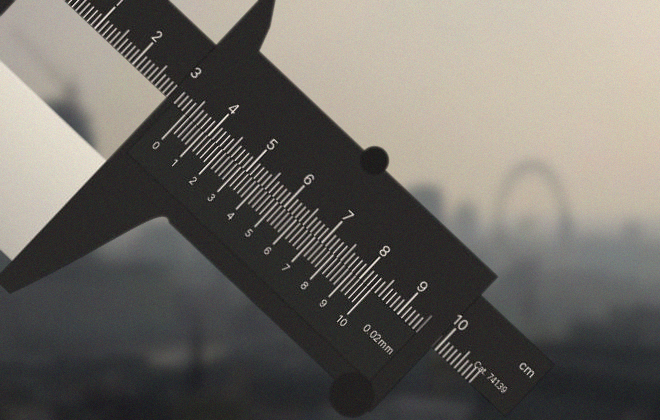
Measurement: 34.0 mm
